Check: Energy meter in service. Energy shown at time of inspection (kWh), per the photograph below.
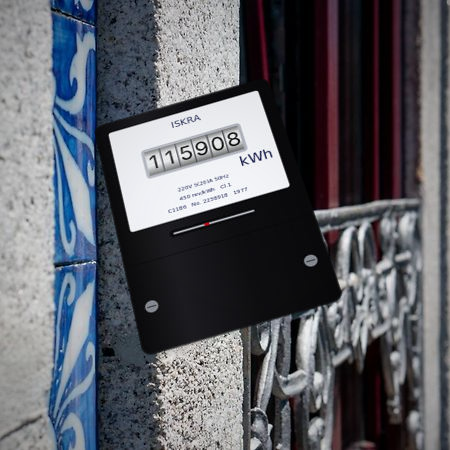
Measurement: 115908 kWh
